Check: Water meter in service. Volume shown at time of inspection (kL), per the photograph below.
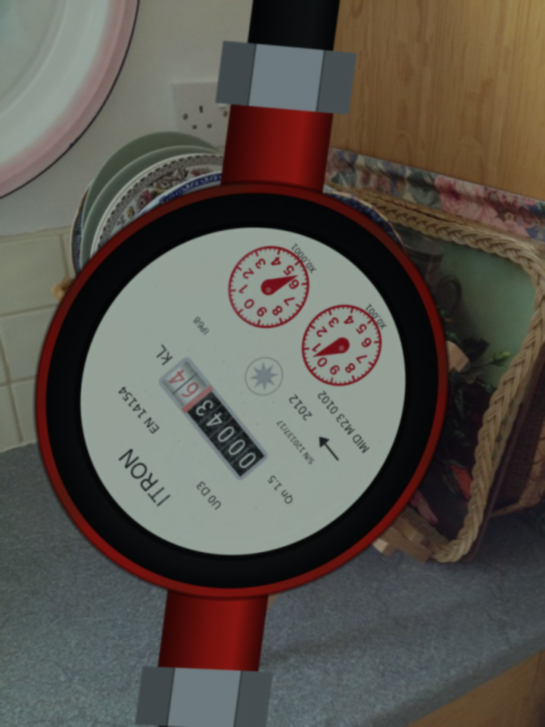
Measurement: 43.6405 kL
